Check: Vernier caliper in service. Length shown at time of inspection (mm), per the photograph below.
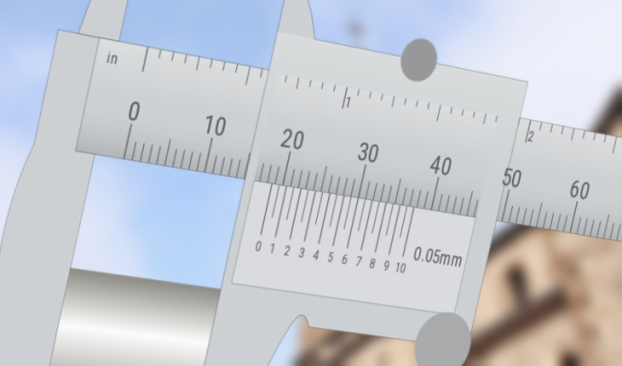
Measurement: 18.6 mm
